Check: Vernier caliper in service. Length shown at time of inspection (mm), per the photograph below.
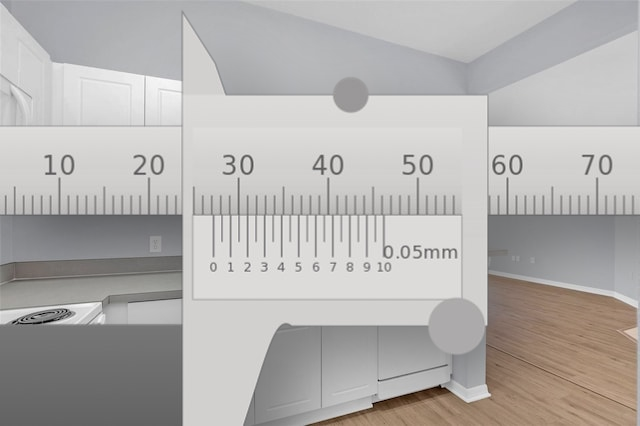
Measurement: 27.2 mm
